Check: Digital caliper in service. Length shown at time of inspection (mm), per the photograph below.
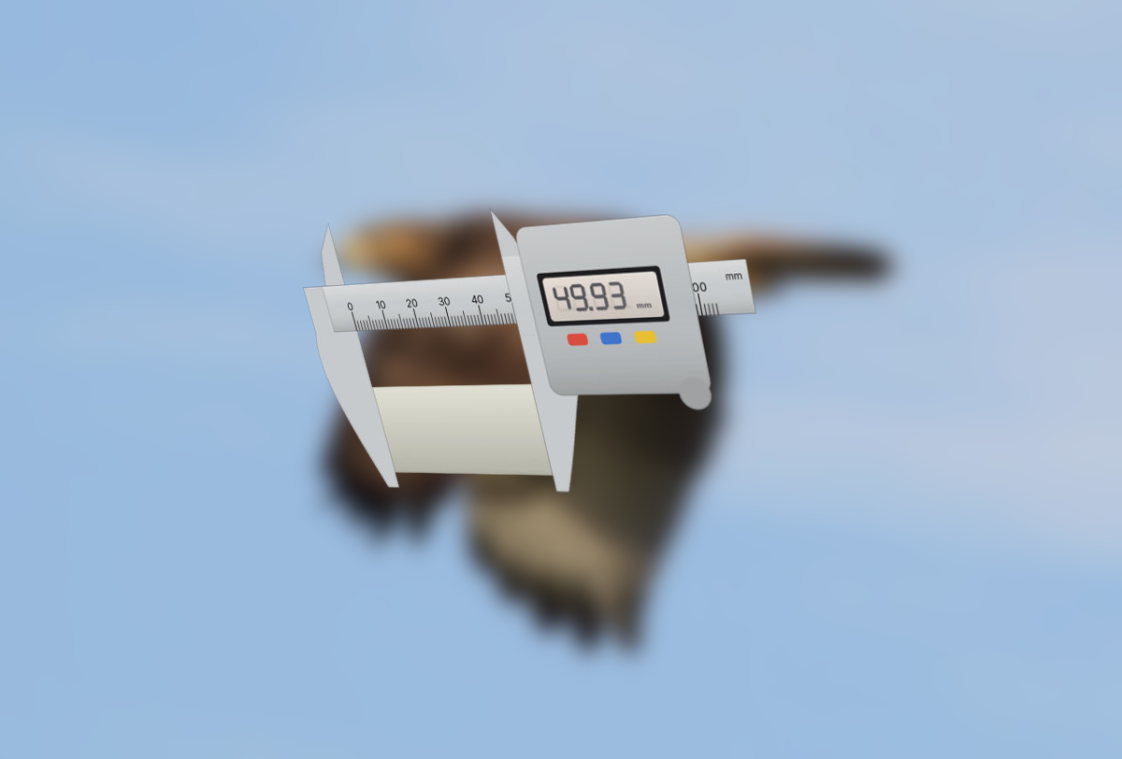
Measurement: 49.93 mm
